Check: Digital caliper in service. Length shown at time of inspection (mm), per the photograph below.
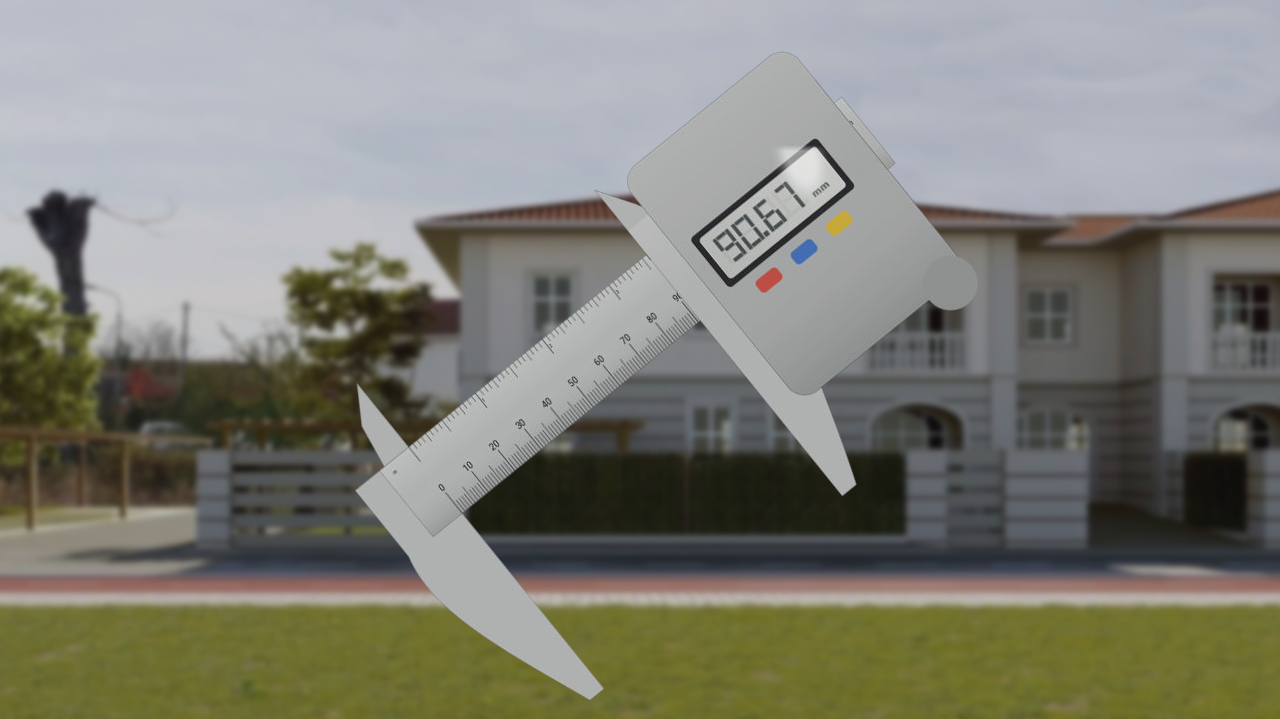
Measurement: 90.67 mm
